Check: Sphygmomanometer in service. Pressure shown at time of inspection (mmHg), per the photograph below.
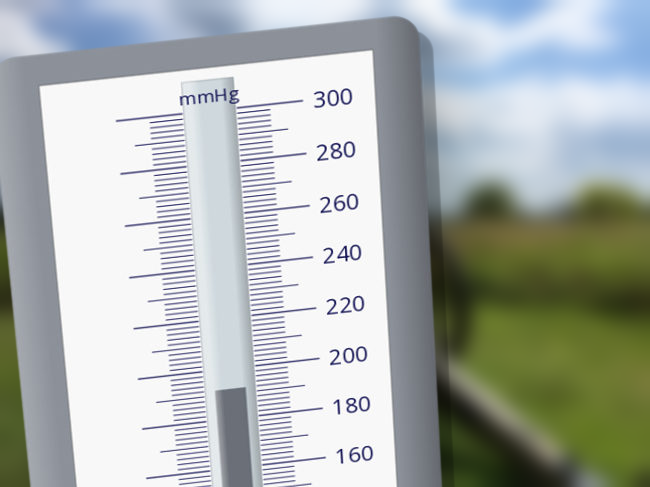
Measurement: 192 mmHg
